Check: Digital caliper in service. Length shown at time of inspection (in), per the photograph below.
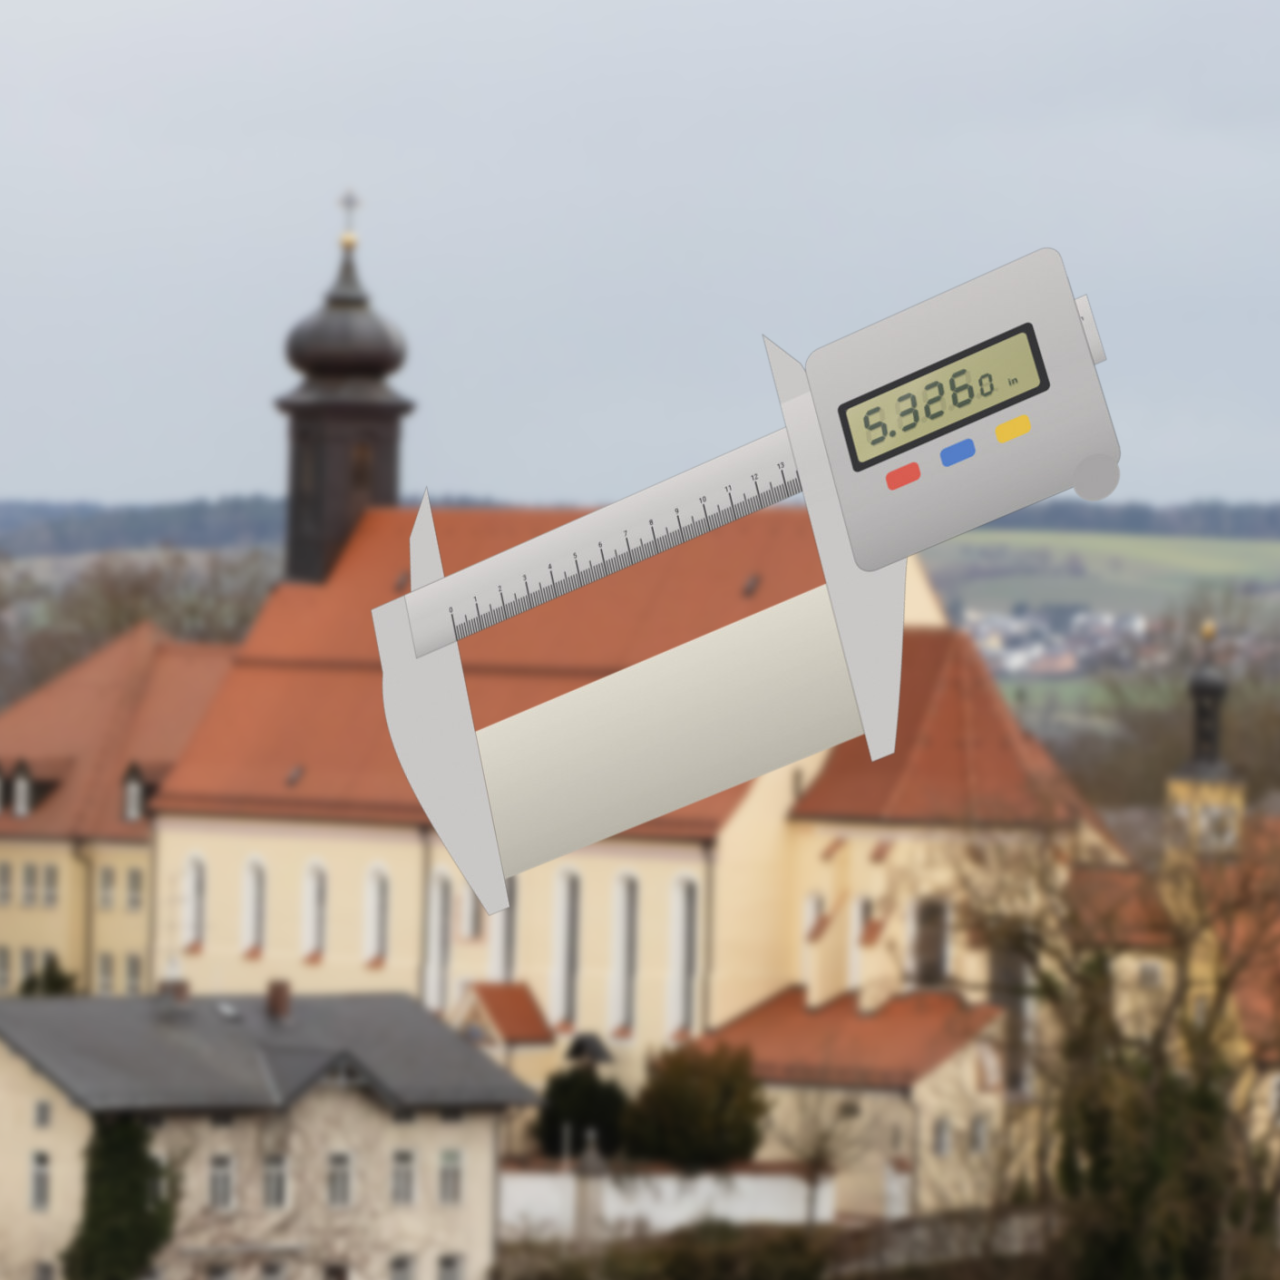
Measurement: 5.3260 in
